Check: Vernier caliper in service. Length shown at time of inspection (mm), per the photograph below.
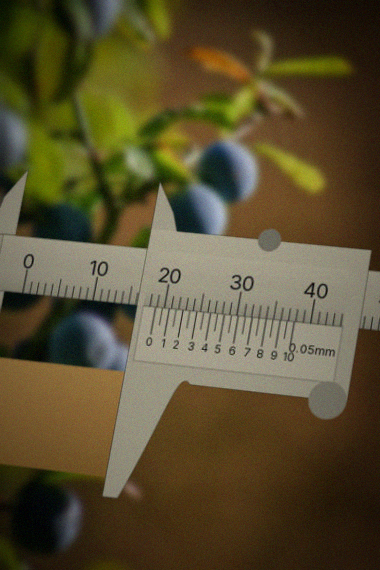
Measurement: 18.8 mm
